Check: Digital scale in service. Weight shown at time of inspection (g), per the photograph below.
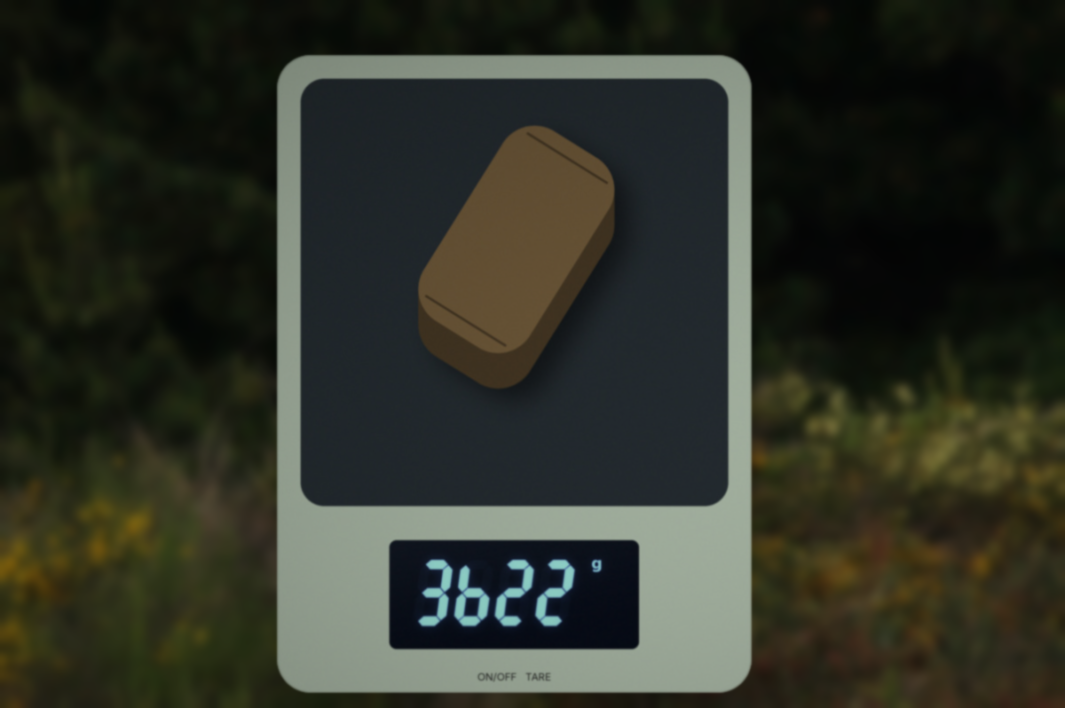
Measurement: 3622 g
